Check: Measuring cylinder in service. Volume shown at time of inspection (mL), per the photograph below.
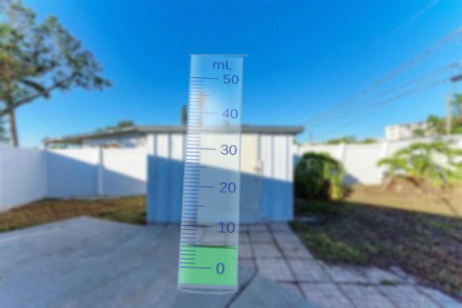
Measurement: 5 mL
